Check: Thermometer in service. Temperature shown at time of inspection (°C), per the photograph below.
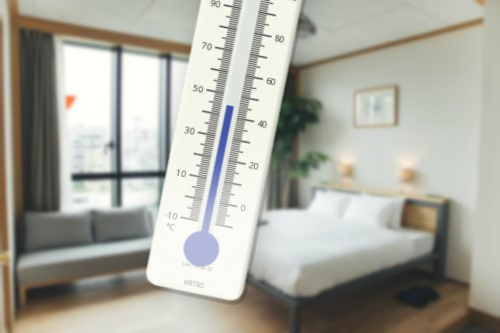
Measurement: 45 °C
